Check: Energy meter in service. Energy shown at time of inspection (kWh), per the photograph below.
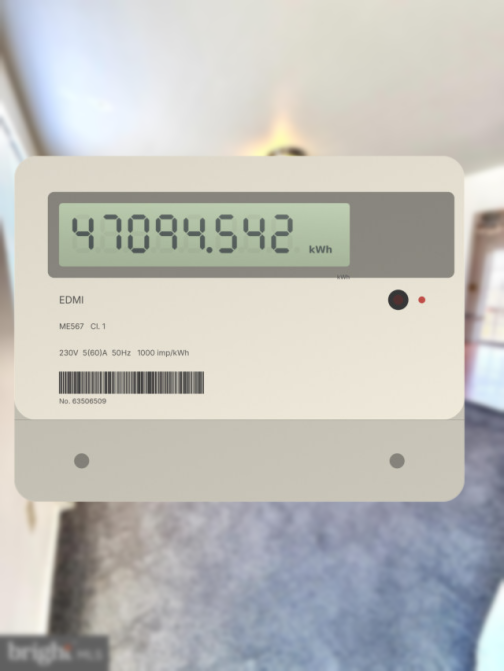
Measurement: 47094.542 kWh
